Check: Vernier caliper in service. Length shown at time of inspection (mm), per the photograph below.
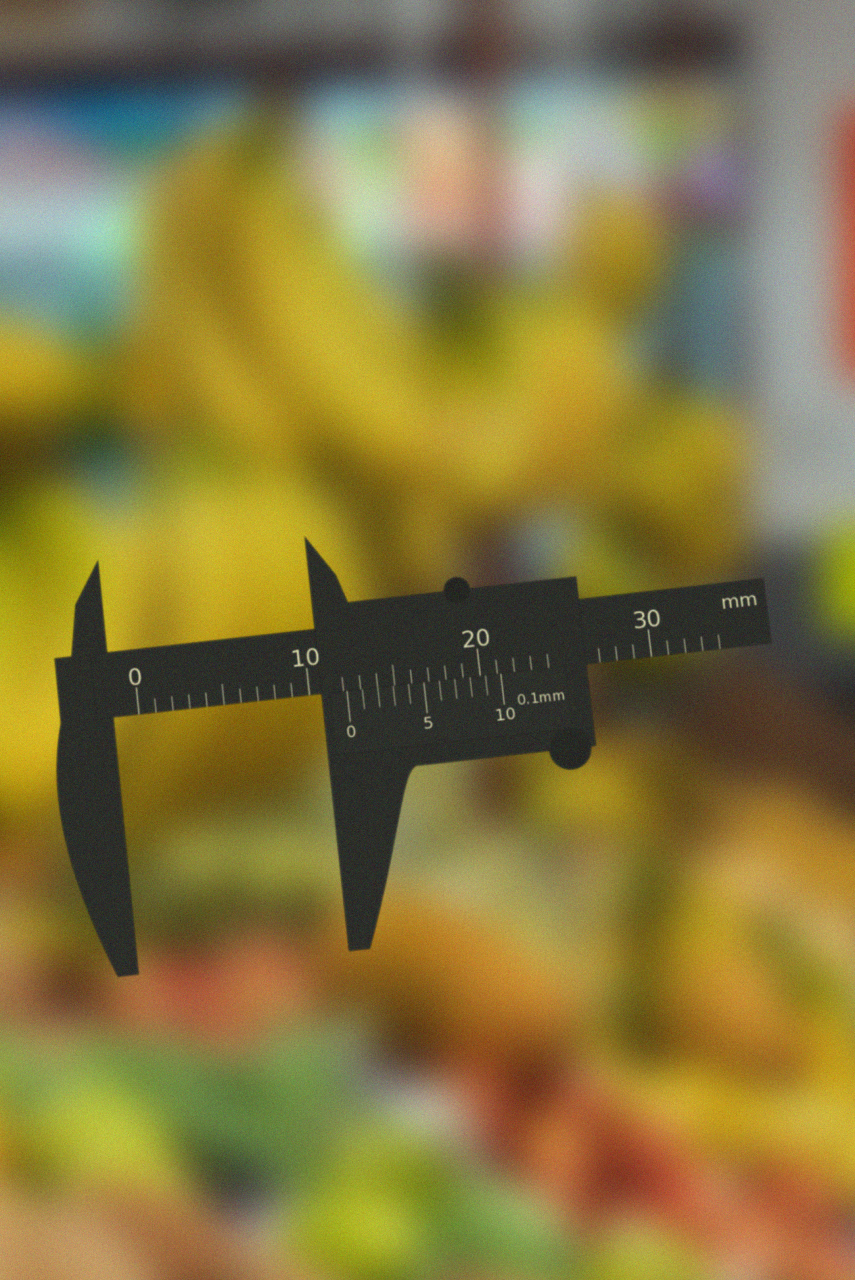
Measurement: 12.2 mm
